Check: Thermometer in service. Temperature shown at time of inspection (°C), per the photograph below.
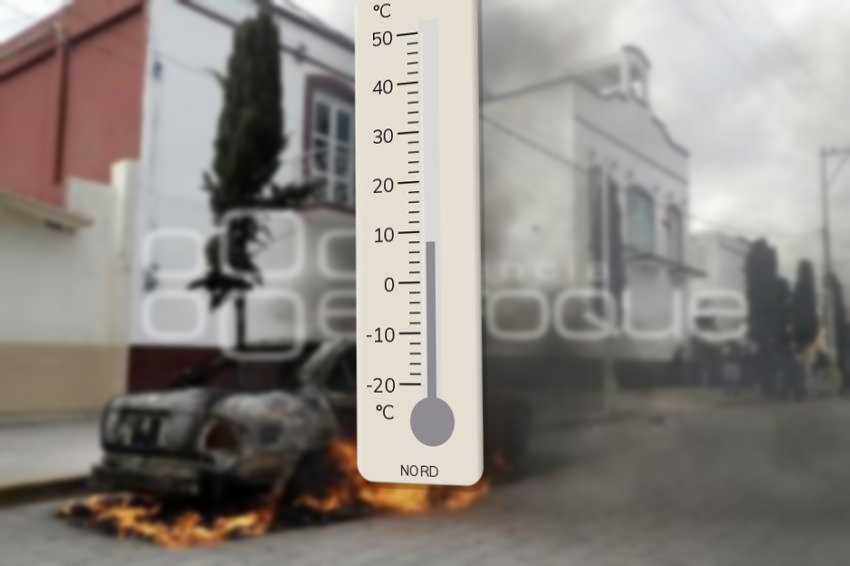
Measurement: 8 °C
